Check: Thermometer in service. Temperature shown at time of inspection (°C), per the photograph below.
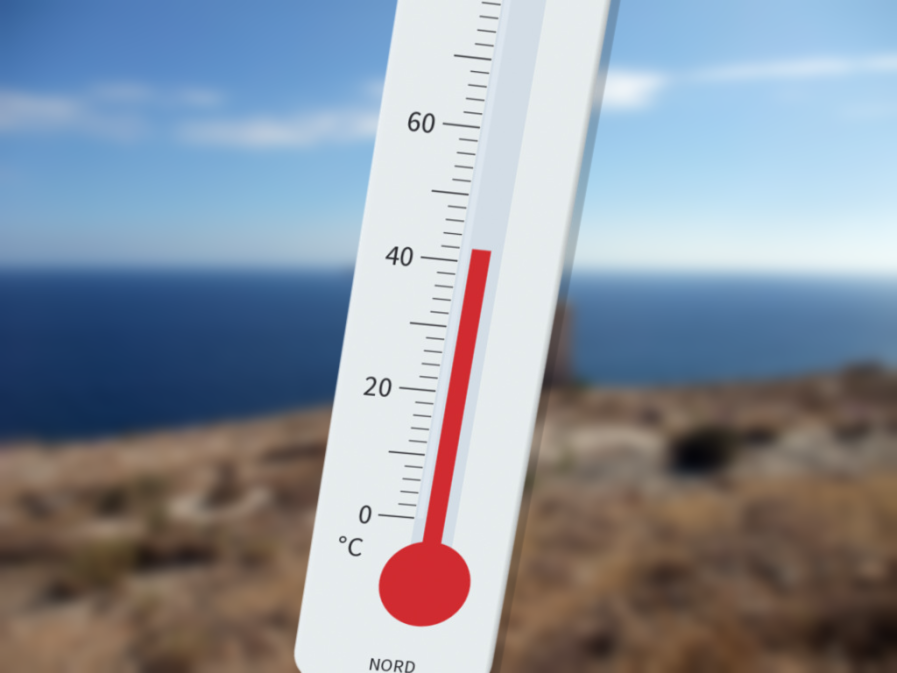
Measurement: 42 °C
